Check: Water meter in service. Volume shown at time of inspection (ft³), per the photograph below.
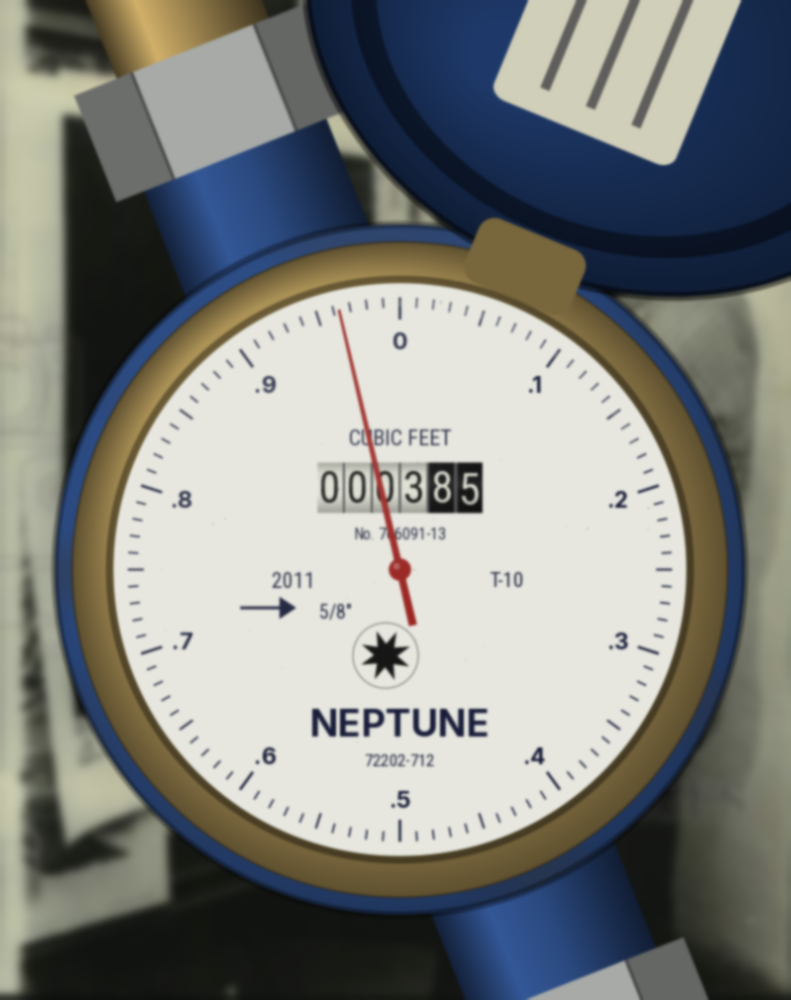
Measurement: 384.96 ft³
